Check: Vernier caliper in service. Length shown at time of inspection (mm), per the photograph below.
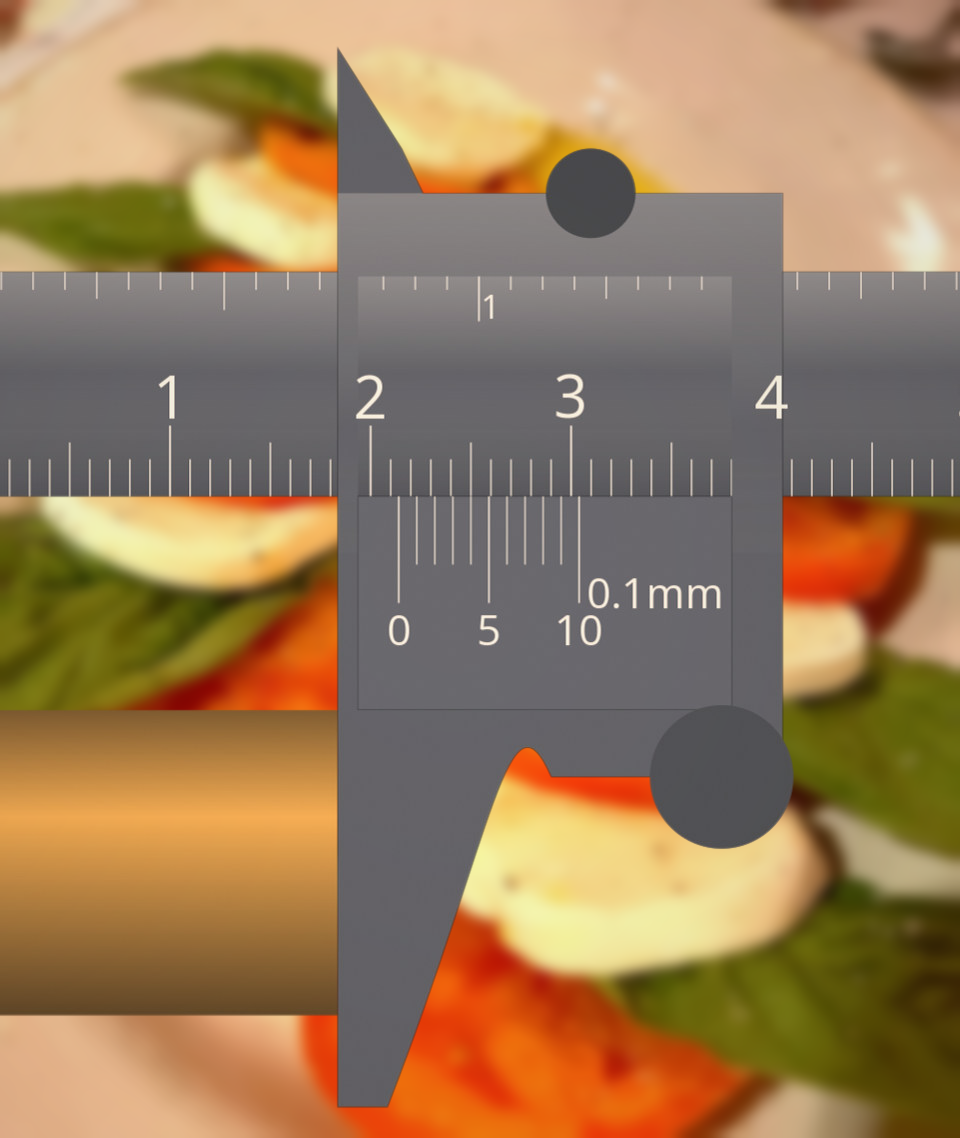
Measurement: 21.4 mm
